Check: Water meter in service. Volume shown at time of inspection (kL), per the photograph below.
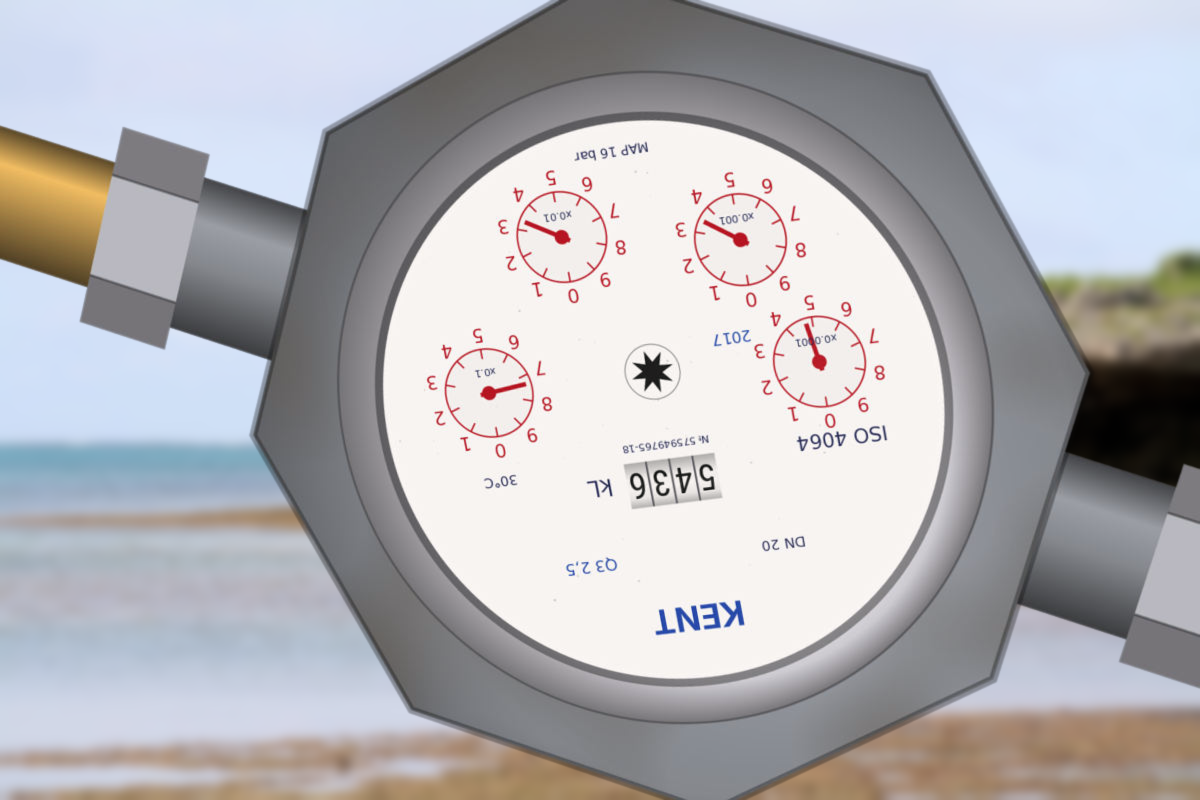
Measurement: 5436.7334 kL
